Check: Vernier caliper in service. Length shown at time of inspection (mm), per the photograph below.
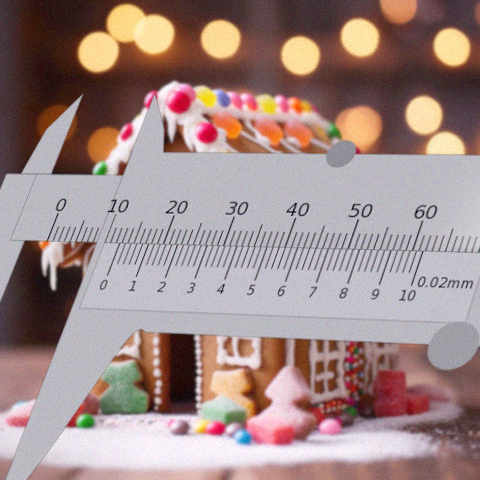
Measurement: 12.6 mm
